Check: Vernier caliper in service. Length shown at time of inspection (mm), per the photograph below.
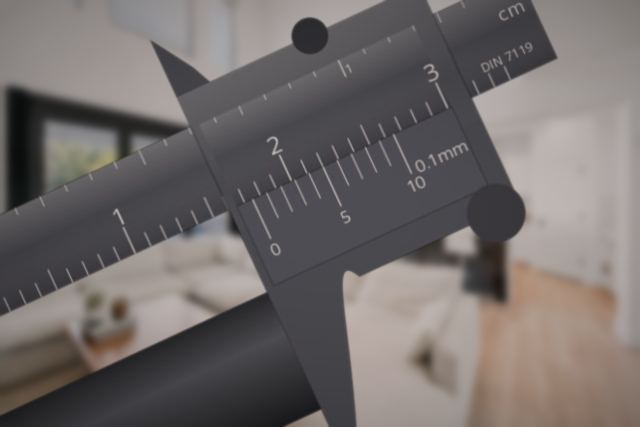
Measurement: 17.5 mm
